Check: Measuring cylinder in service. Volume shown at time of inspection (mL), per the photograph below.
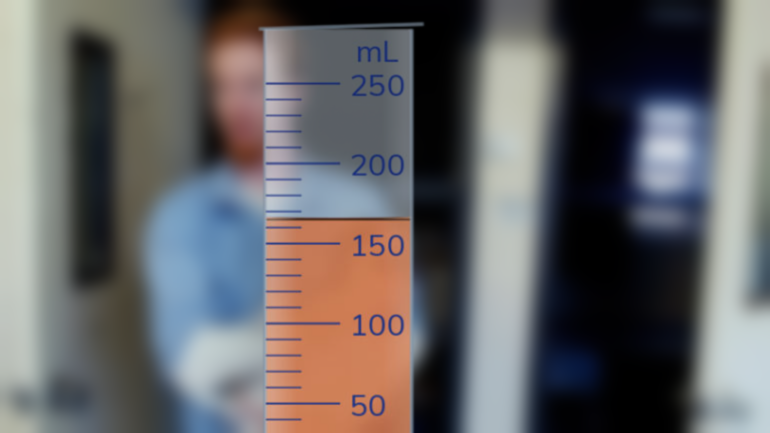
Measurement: 165 mL
